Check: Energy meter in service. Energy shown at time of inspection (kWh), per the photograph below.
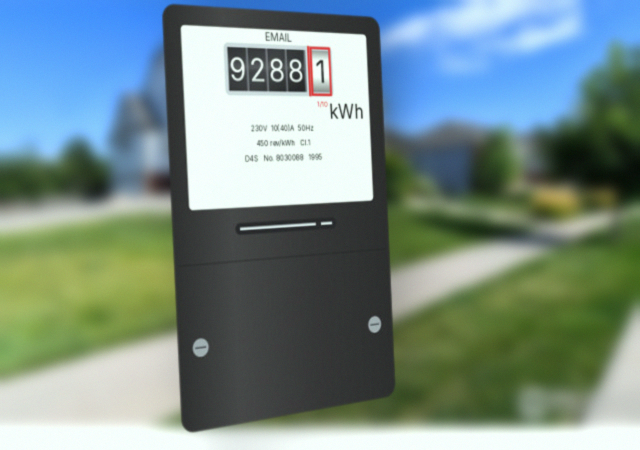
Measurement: 9288.1 kWh
